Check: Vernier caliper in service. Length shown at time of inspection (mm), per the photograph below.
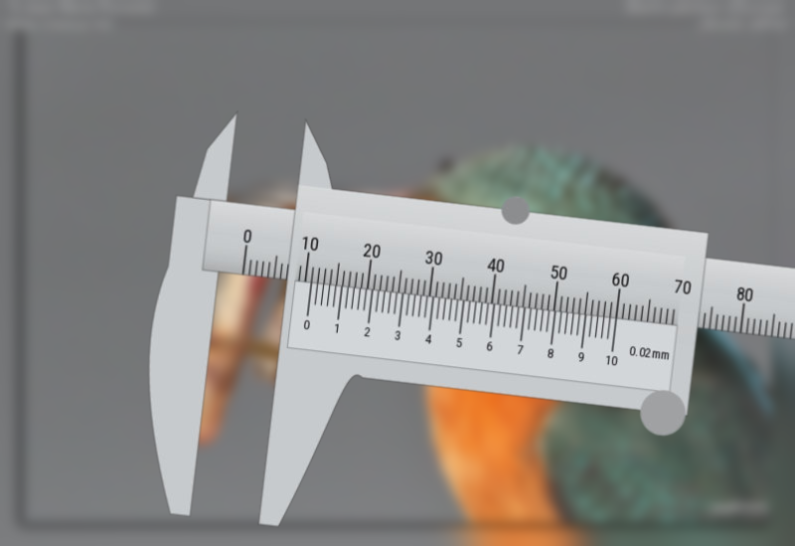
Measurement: 11.0 mm
